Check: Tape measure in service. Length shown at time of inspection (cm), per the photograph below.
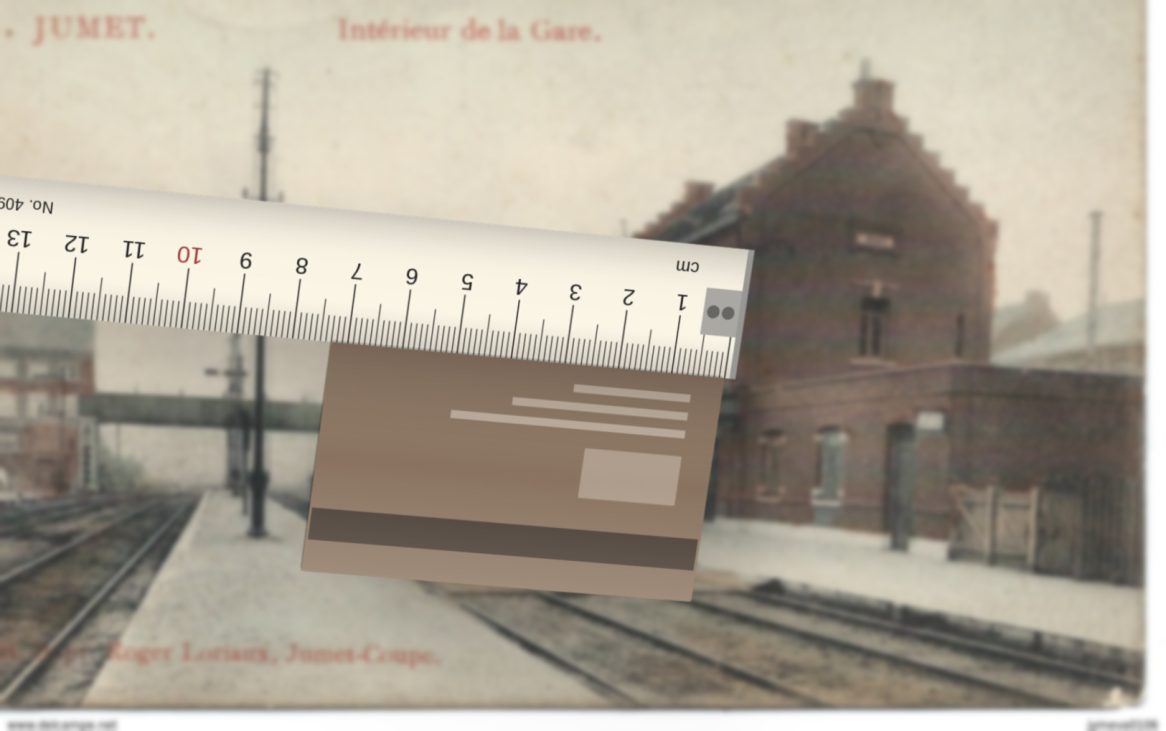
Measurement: 7.3 cm
